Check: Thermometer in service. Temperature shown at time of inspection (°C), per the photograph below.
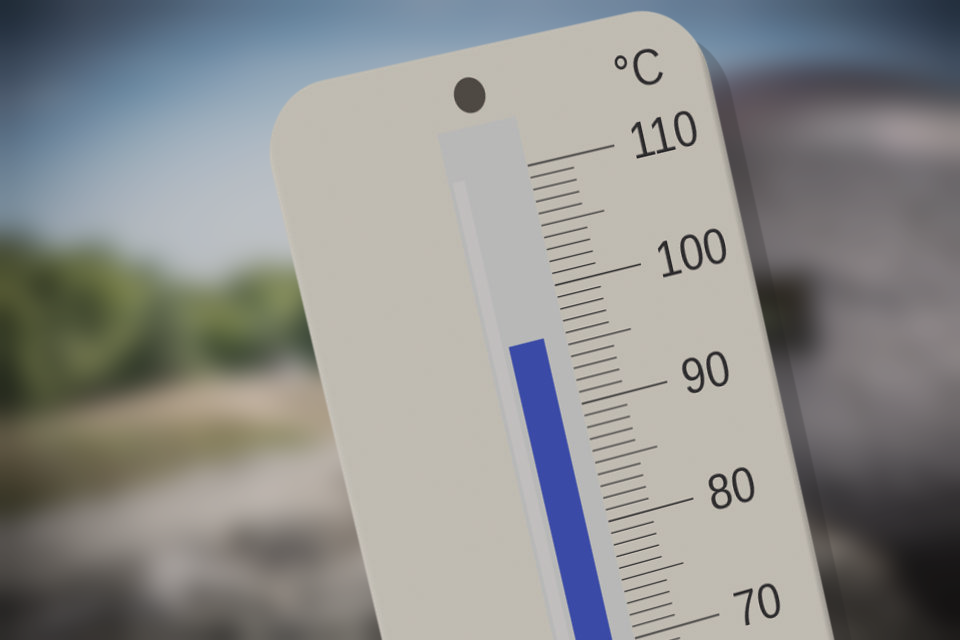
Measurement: 96 °C
